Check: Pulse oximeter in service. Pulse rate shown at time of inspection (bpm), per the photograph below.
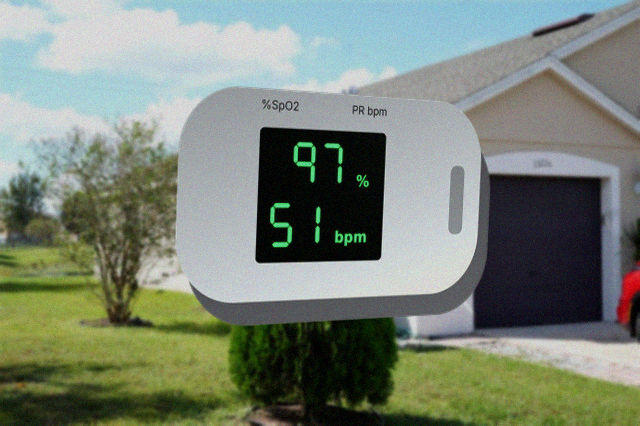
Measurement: 51 bpm
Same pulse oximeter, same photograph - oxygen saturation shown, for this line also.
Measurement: 97 %
